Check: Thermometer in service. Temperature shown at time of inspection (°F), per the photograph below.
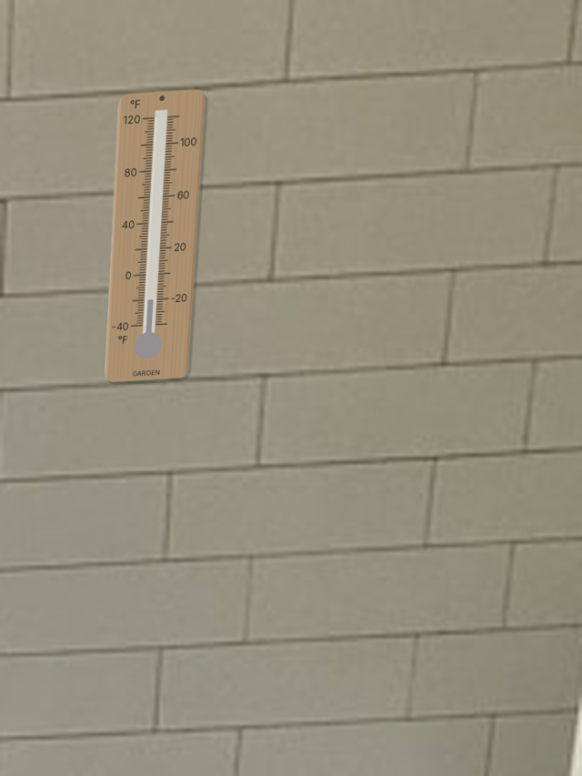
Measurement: -20 °F
